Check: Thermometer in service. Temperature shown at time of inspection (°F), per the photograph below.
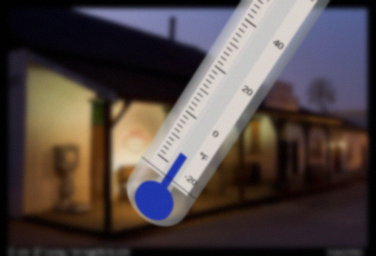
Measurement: -14 °F
